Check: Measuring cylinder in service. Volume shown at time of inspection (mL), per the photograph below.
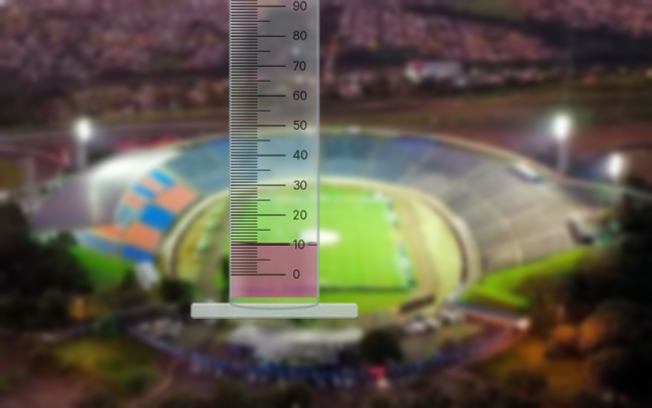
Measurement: 10 mL
